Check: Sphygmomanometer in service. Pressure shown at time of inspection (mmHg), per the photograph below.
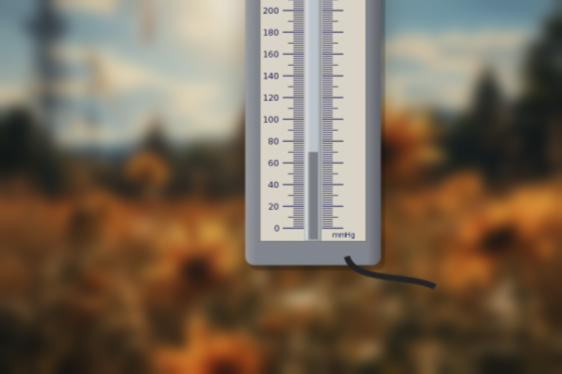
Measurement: 70 mmHg
